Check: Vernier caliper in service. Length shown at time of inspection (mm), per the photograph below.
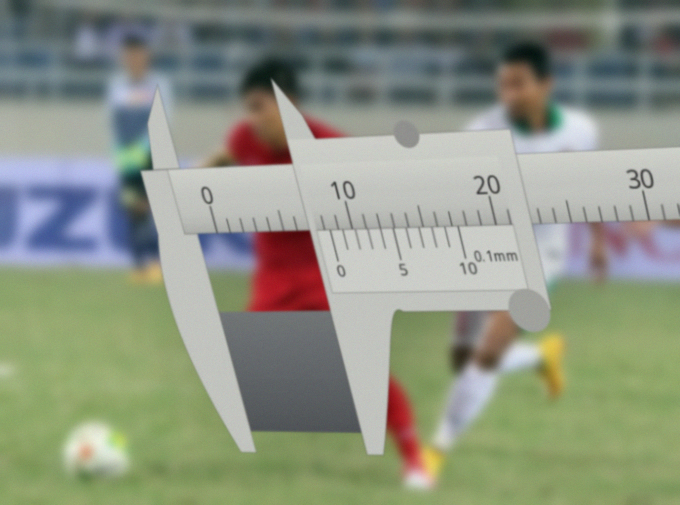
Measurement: 8.4 mm
